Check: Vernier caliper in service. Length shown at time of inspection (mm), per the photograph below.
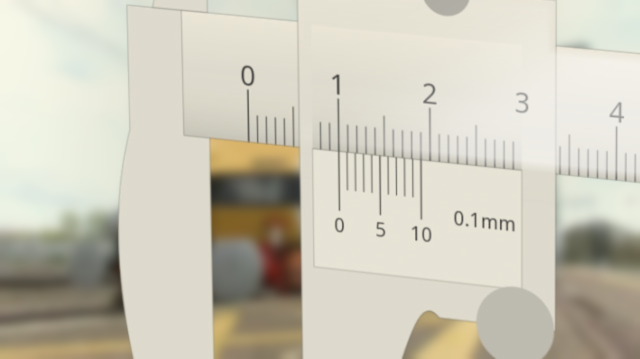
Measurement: 10.0 mm
